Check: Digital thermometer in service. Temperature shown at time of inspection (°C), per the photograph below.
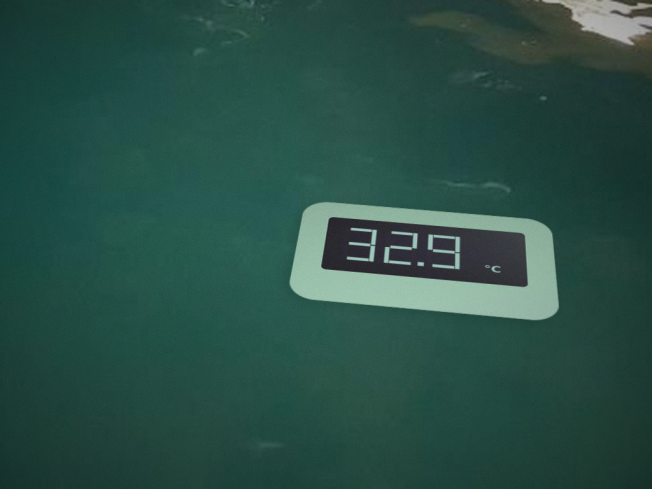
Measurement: 32.9 °C
